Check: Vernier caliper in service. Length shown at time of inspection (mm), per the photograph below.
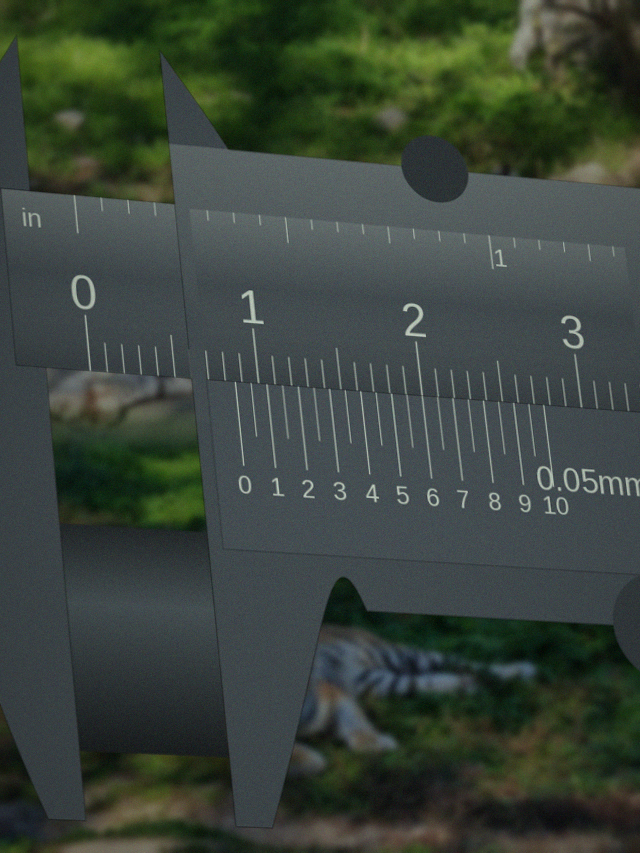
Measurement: 8.6 mm
